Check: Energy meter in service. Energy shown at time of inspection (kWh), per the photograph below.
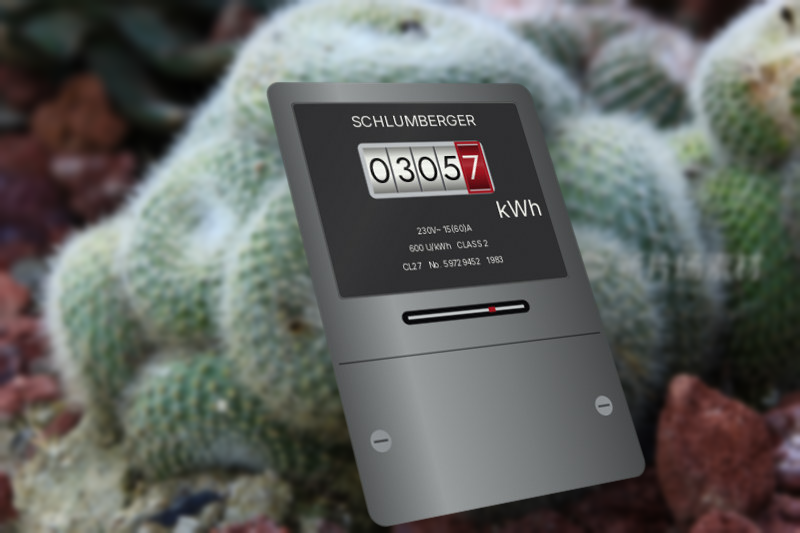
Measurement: 305.7 kWh
